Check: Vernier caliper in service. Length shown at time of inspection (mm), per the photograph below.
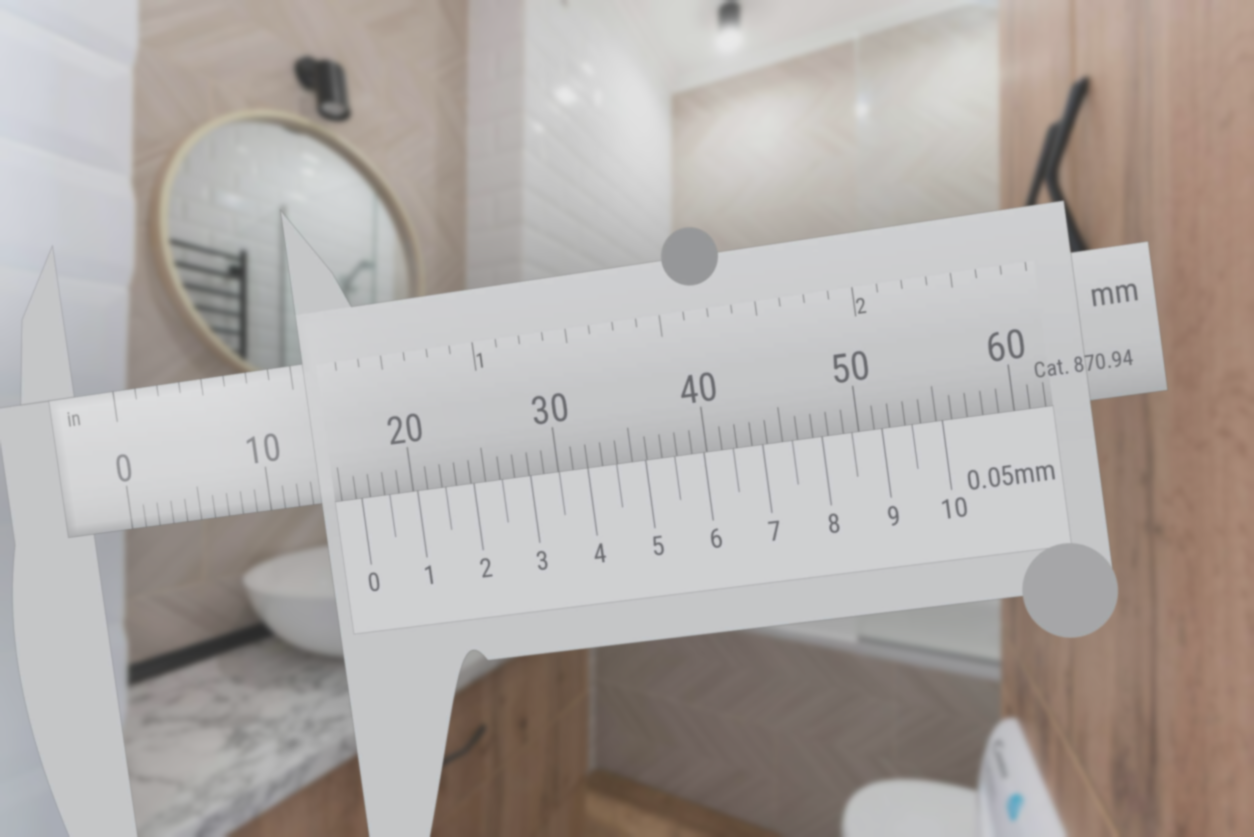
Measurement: 16.4 mm
